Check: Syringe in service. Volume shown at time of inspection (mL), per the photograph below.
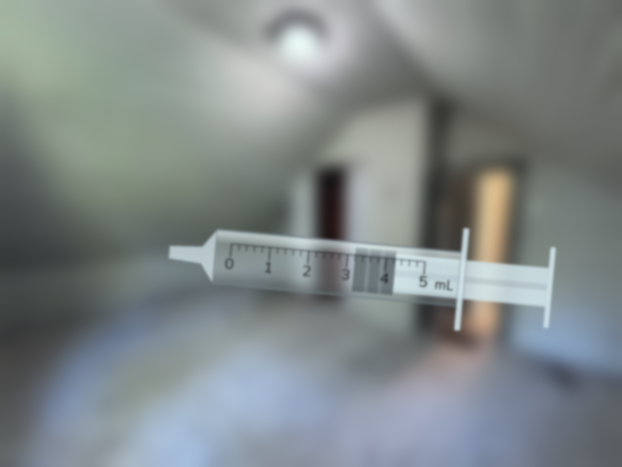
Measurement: 3.2 mL
